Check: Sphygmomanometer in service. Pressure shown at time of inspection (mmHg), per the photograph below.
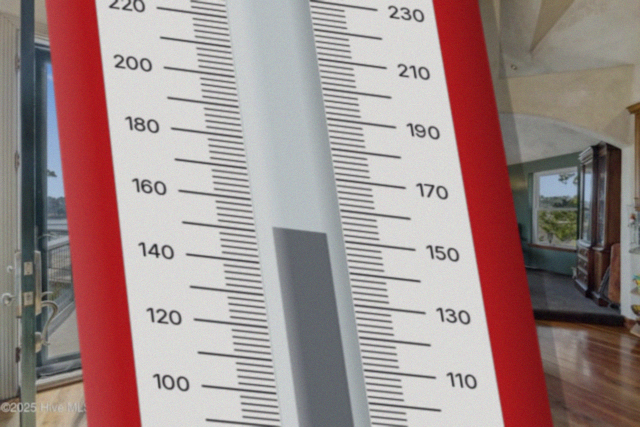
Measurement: 152 mmHg
